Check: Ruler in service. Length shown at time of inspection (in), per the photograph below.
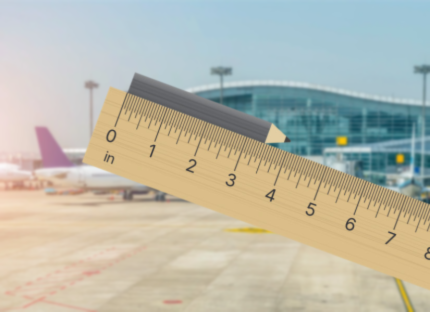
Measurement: 4 in
